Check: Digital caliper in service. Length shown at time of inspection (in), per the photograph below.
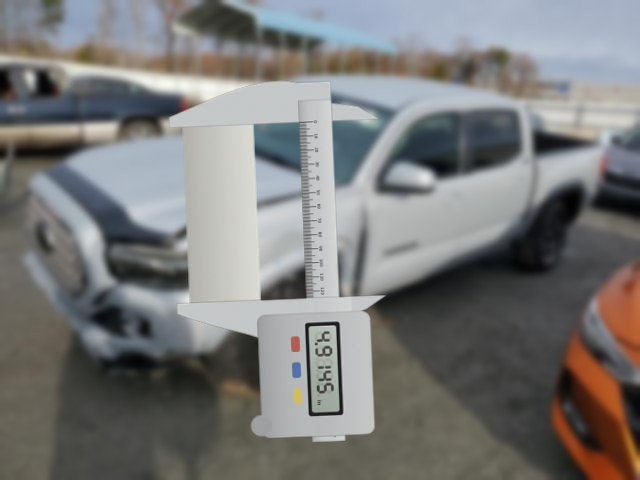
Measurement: 4.9145 in
